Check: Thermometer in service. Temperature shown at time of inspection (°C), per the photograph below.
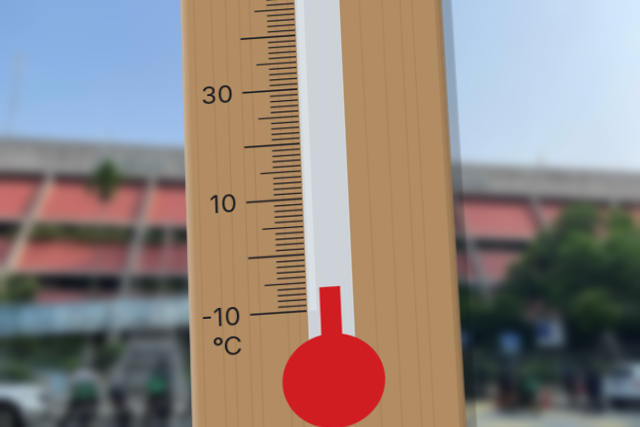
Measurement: -6 °C
